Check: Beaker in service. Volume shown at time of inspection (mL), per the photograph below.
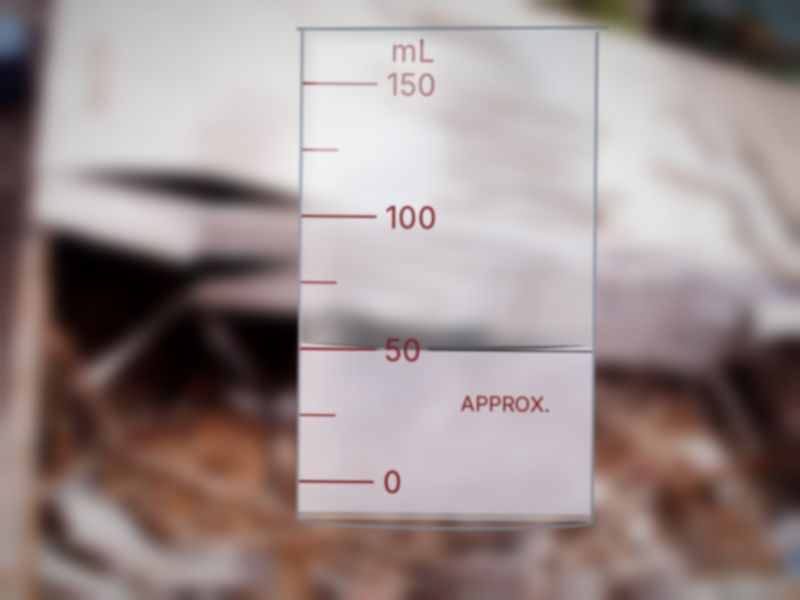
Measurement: 50 mL
